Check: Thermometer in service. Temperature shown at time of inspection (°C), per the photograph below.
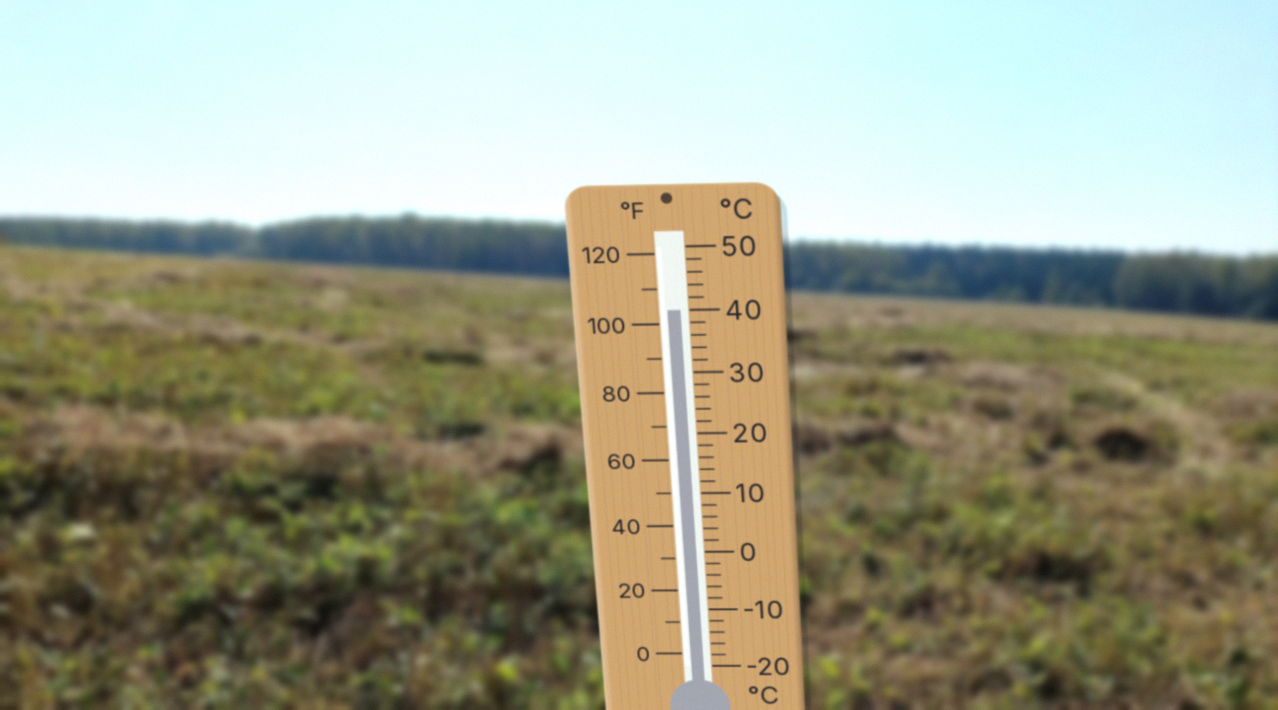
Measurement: 40 °C
